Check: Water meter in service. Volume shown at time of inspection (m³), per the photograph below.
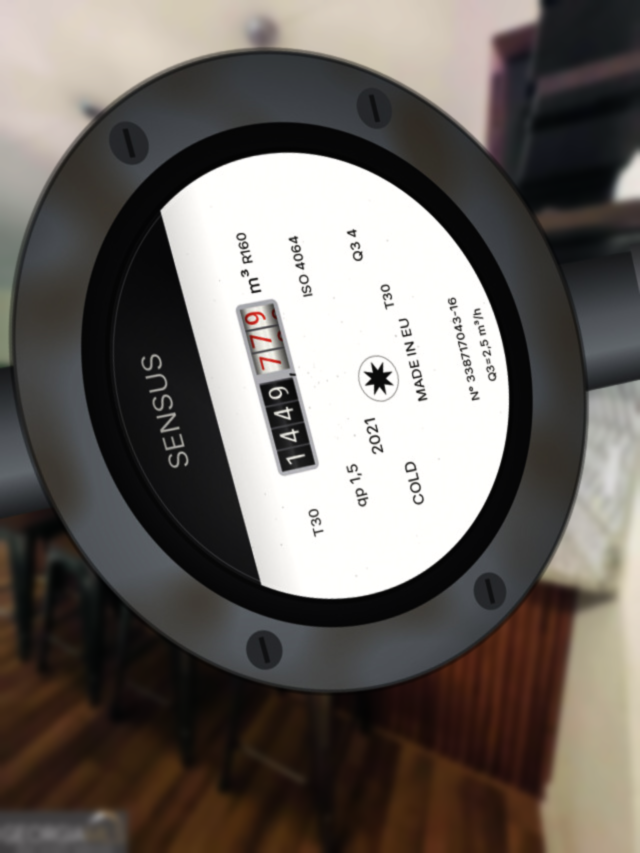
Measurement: 1449.779 m³
